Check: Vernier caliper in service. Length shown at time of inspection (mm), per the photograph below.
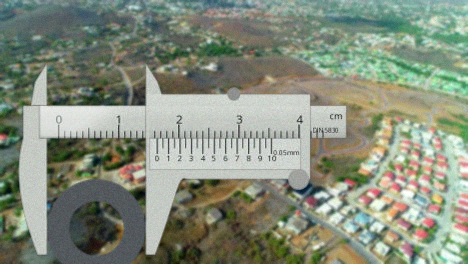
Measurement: 16.4 mm
